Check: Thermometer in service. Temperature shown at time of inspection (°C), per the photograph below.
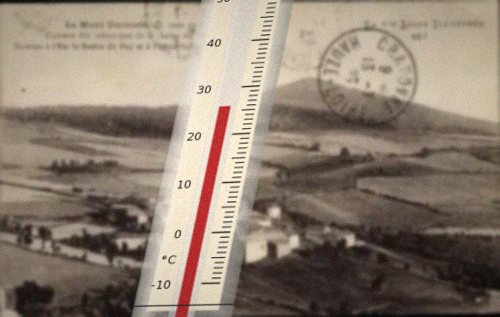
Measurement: 26 °C
